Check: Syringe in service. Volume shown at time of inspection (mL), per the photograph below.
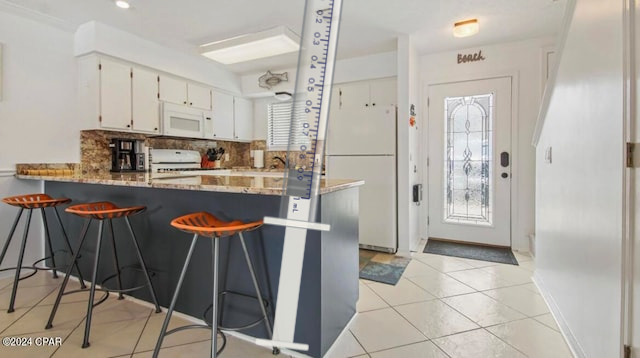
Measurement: 0.88 mL
